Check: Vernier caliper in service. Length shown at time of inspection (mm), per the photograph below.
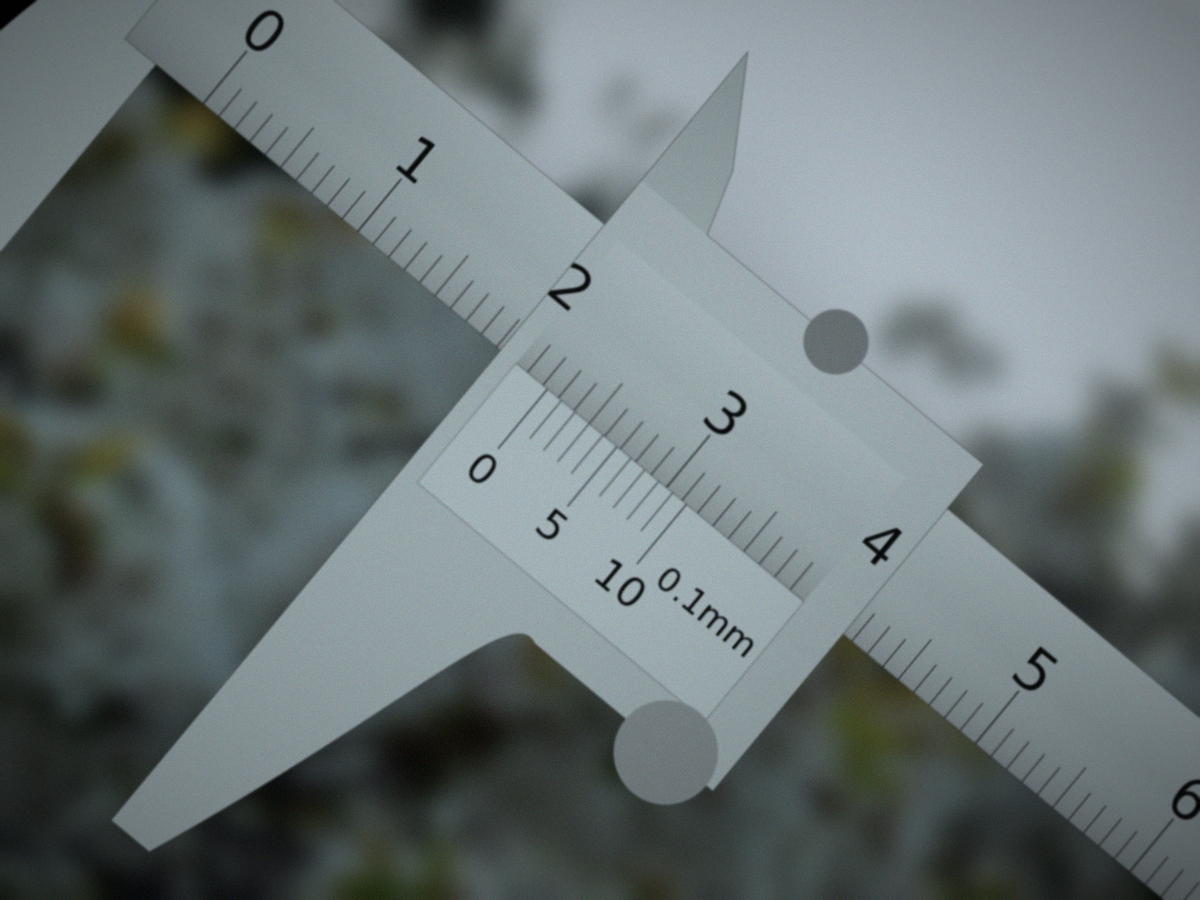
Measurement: 22.3 mm
